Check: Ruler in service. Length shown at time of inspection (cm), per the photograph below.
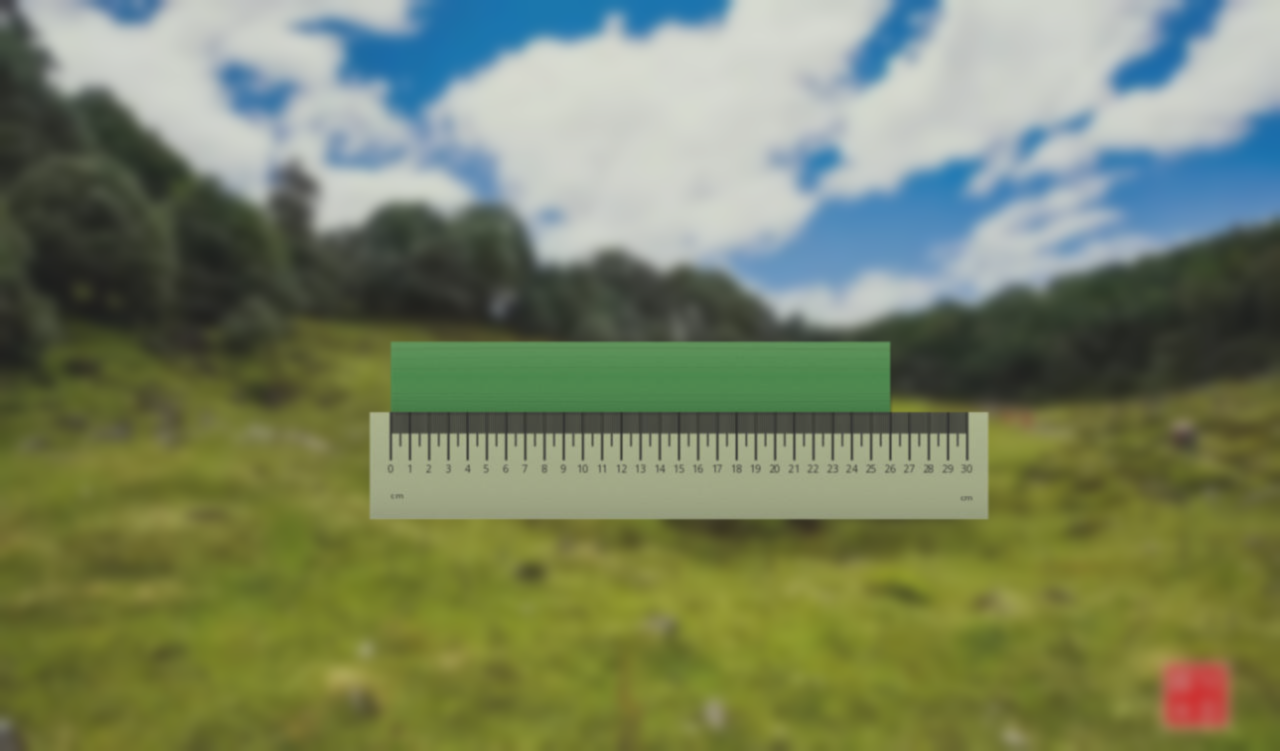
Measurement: 26 cm
